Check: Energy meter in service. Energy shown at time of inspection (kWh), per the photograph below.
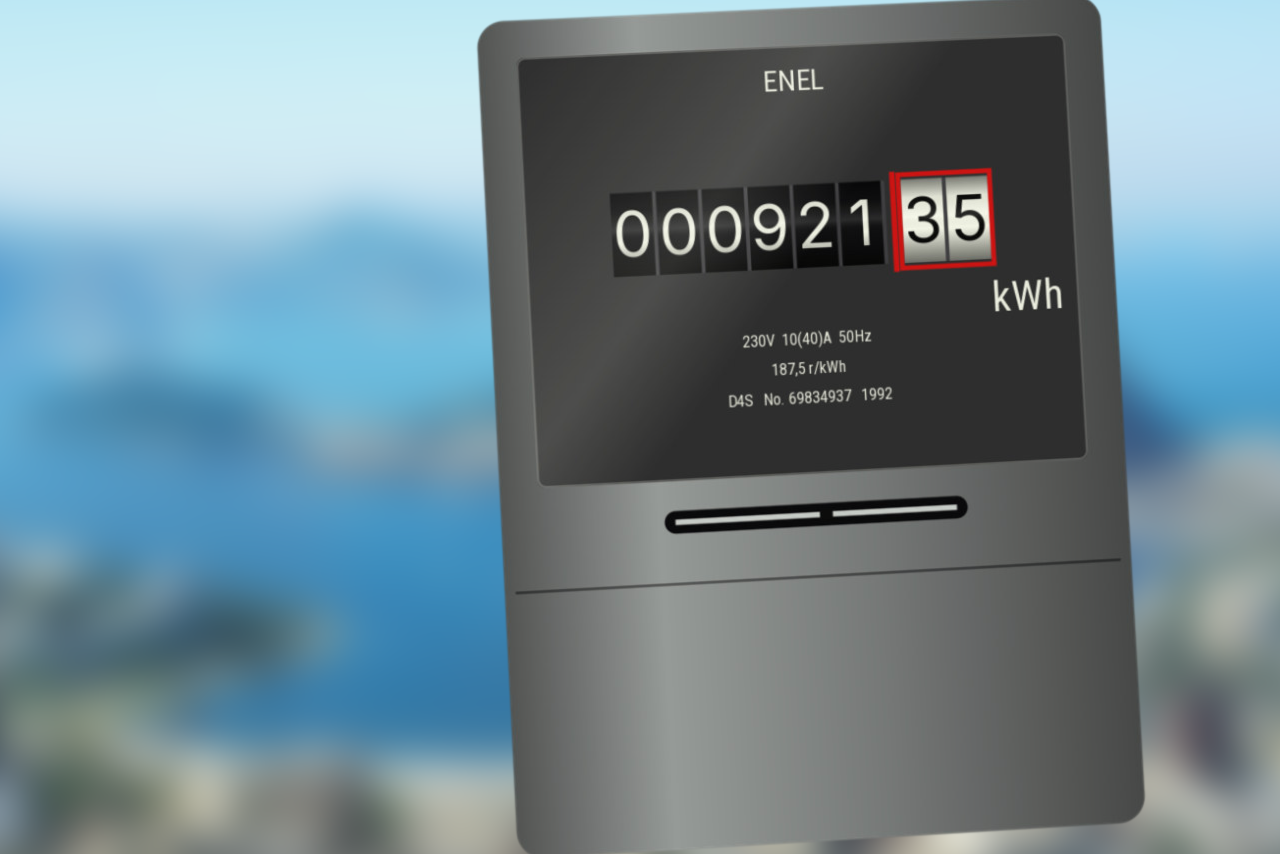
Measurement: 921.35 kWh
